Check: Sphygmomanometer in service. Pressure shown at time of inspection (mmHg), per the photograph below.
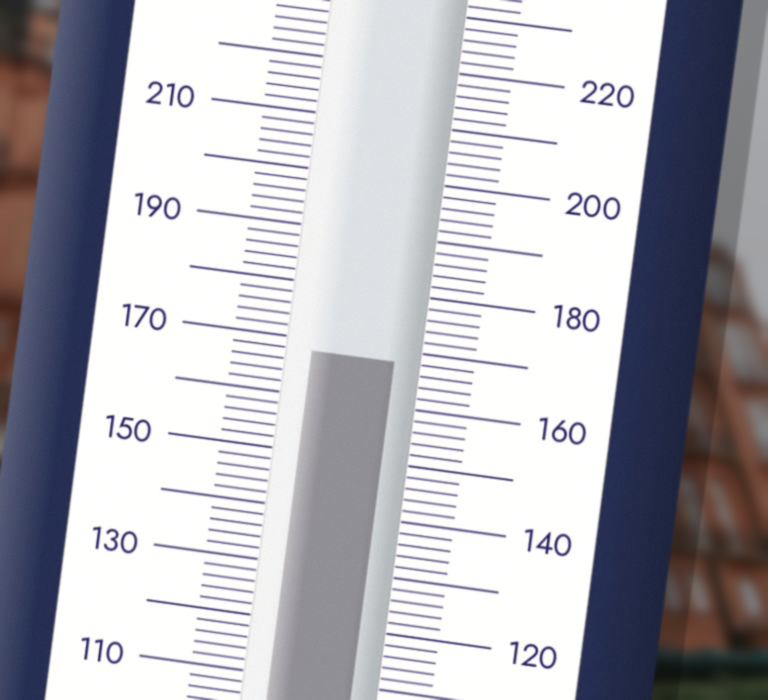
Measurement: 168 mmHg
